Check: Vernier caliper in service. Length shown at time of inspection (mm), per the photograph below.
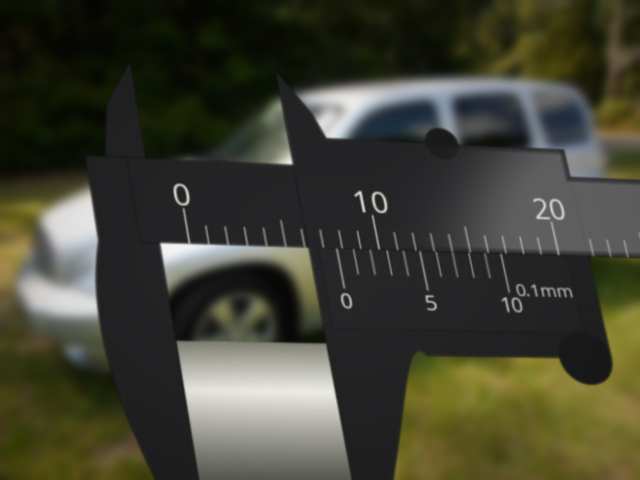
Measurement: 7.7 mm
